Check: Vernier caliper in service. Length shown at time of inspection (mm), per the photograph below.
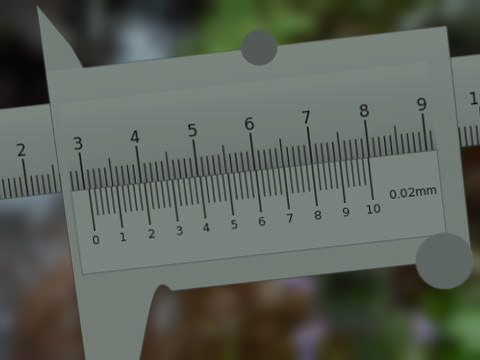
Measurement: 30.8 mm
